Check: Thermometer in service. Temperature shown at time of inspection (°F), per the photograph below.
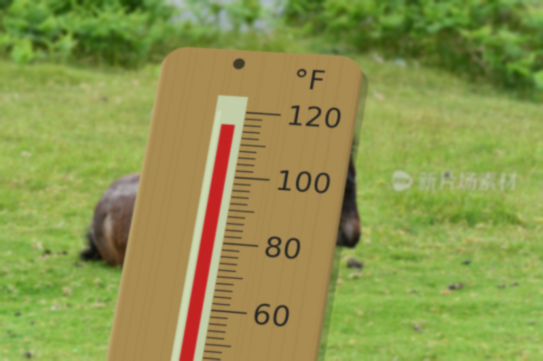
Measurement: 116 °F
